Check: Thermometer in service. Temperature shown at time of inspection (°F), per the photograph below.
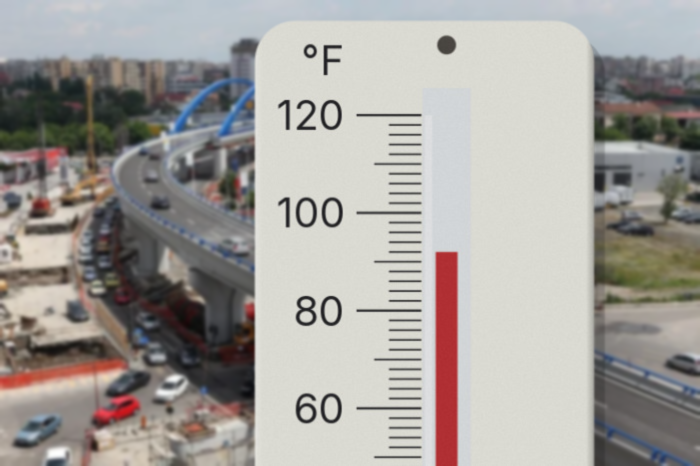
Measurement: 92 °F
